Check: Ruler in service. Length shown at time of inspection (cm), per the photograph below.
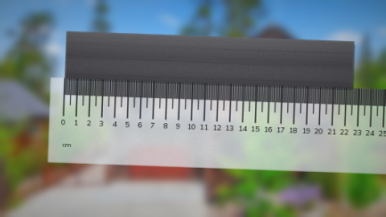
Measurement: 22.5 cm
